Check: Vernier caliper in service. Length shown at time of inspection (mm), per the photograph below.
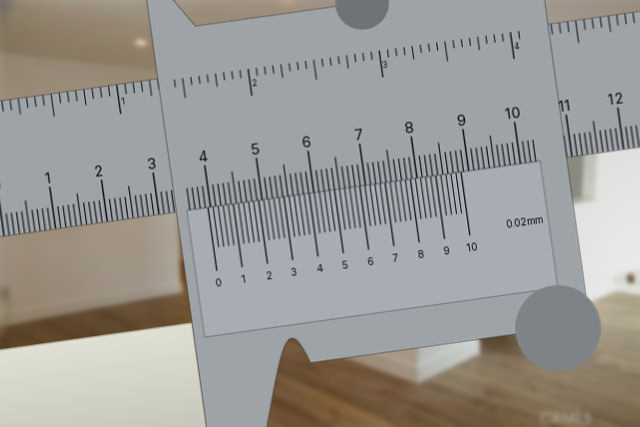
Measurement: 39.5 mm
